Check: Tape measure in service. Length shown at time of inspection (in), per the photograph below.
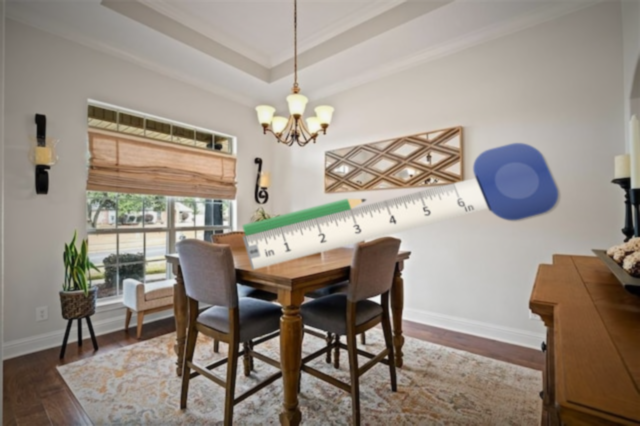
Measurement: 3.5 in
